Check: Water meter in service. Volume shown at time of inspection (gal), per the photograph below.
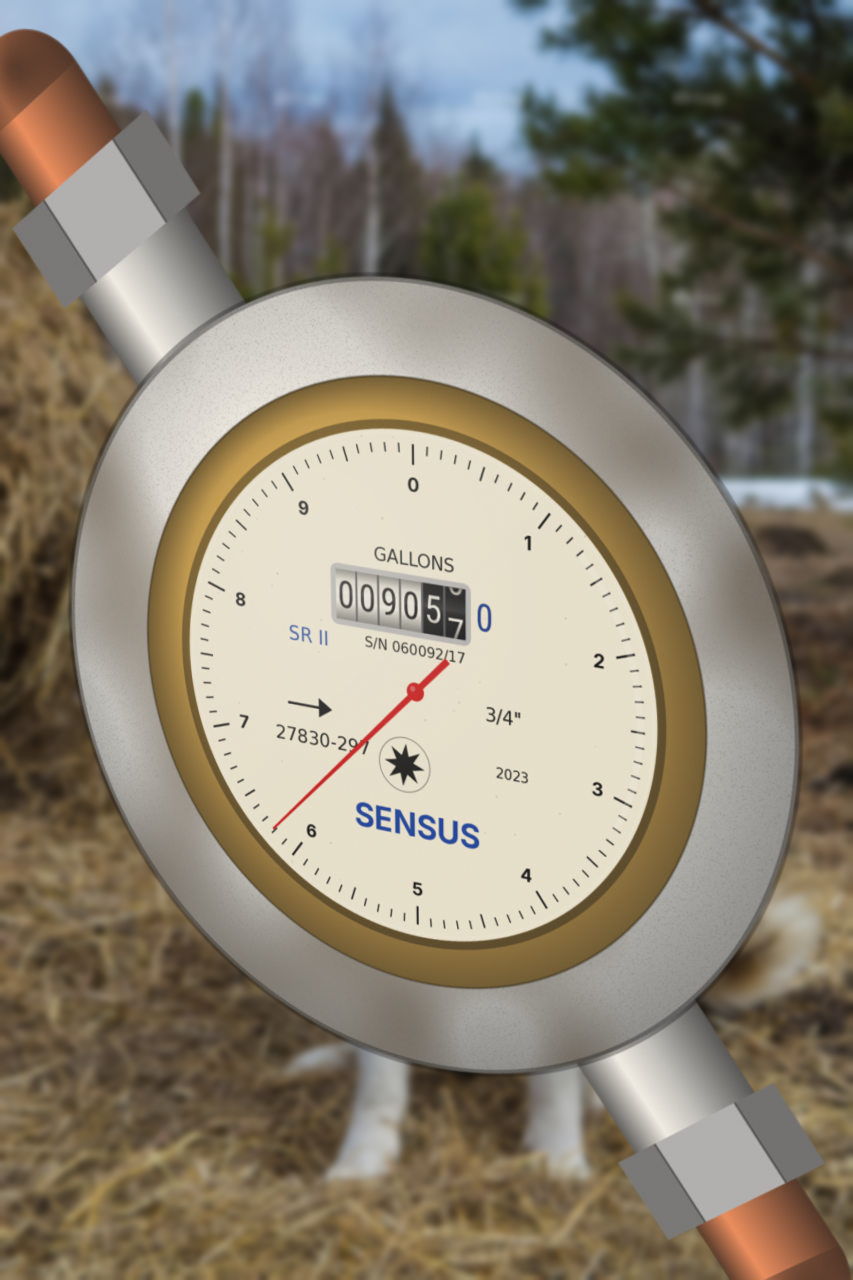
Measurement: 90566.2 gal
